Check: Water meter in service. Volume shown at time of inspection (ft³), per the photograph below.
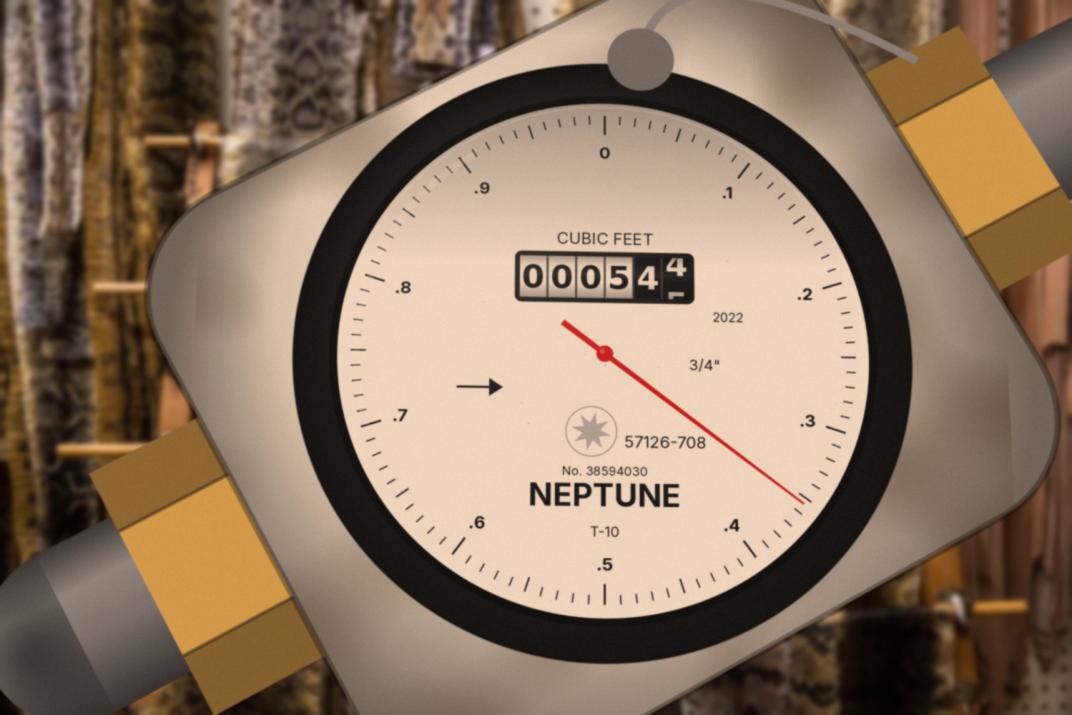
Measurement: 544.35 ft³
